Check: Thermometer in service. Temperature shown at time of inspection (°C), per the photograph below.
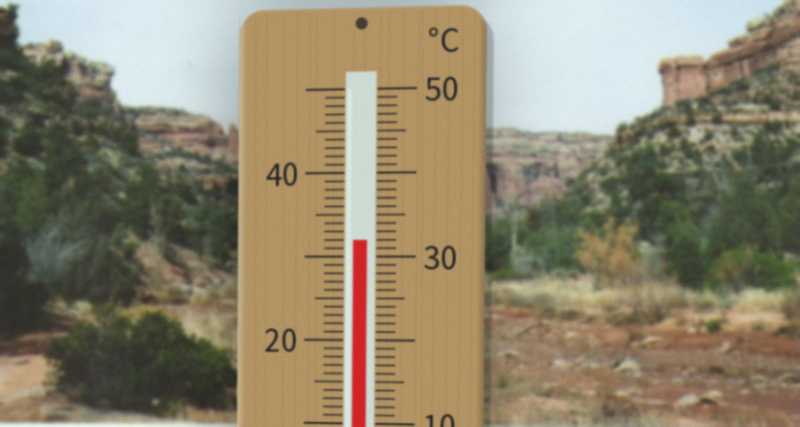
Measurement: 32 °C
